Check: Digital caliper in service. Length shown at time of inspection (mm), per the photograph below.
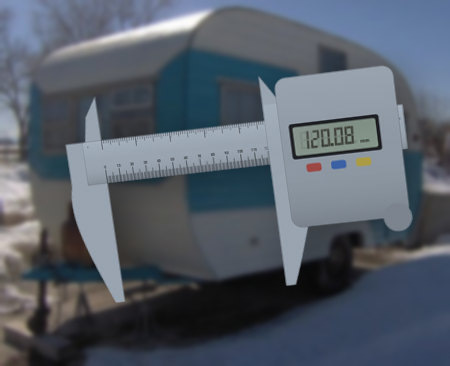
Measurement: 120.08 mm
